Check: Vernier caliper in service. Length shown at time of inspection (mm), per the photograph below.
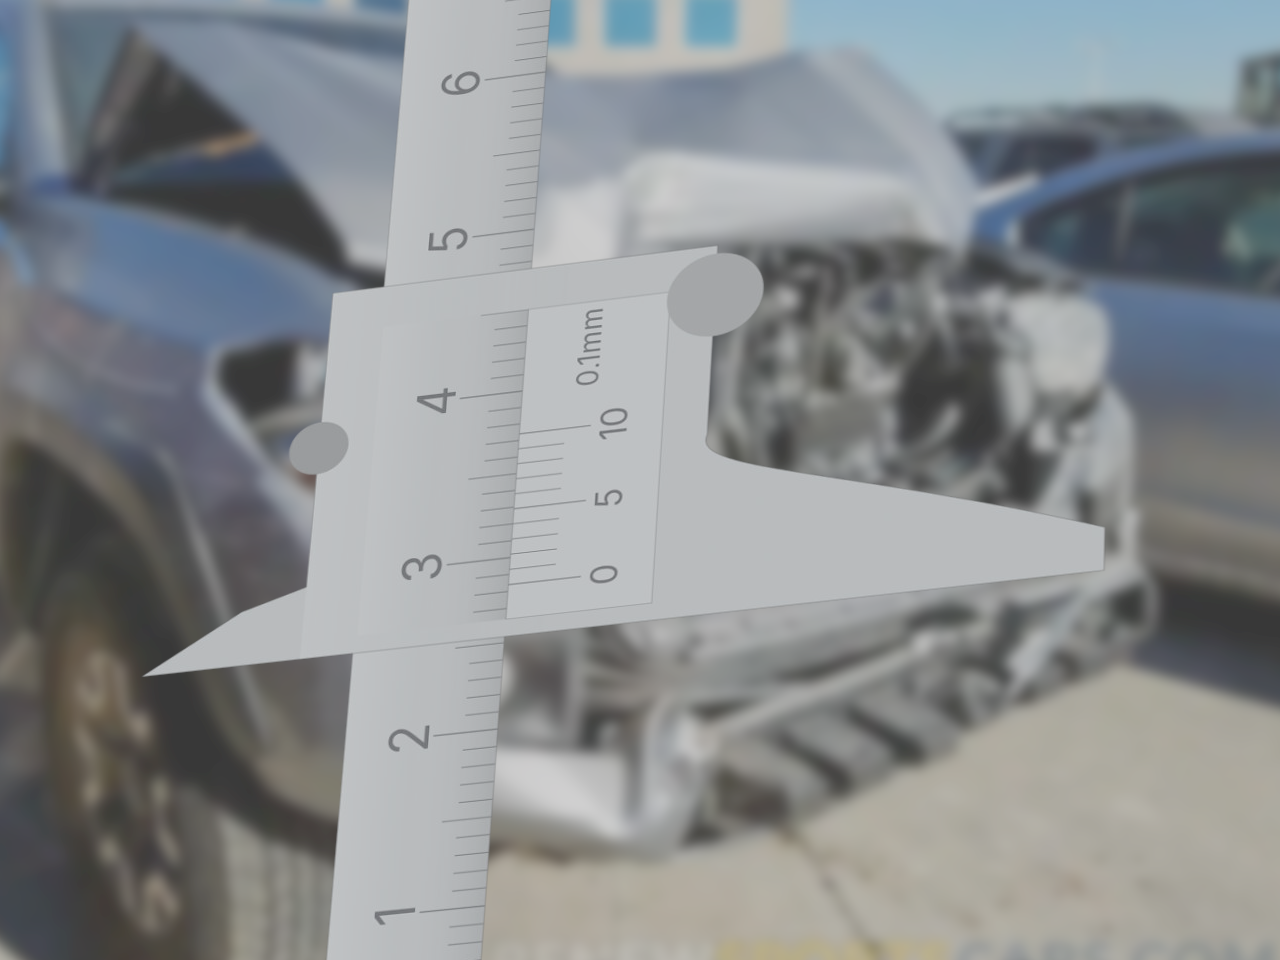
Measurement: 28.4 mm
